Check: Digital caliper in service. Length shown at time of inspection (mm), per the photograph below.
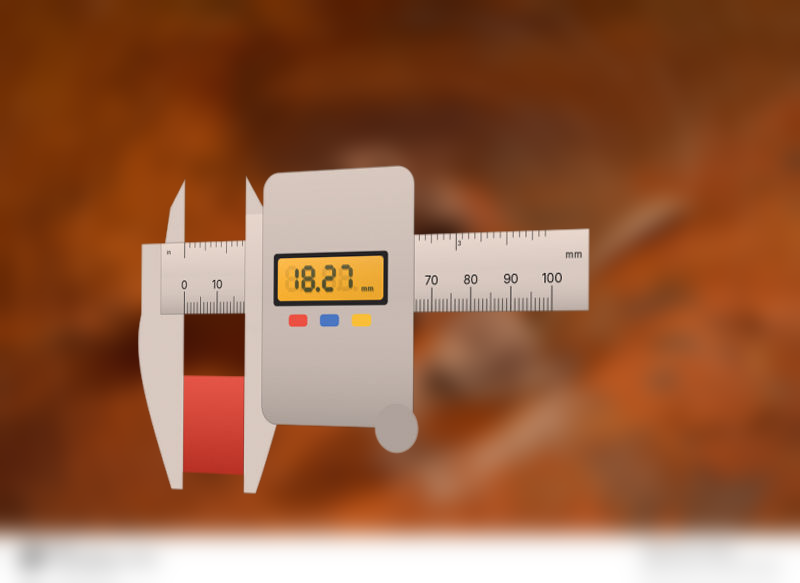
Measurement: 18.27 mm
